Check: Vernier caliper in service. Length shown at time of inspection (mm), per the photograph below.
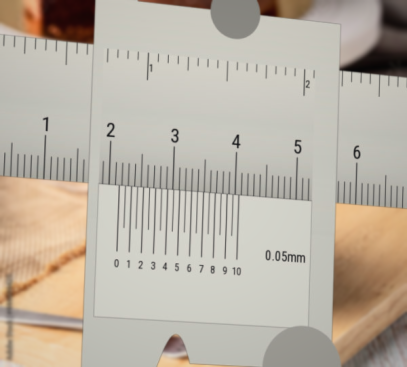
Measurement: 21.6 mm
